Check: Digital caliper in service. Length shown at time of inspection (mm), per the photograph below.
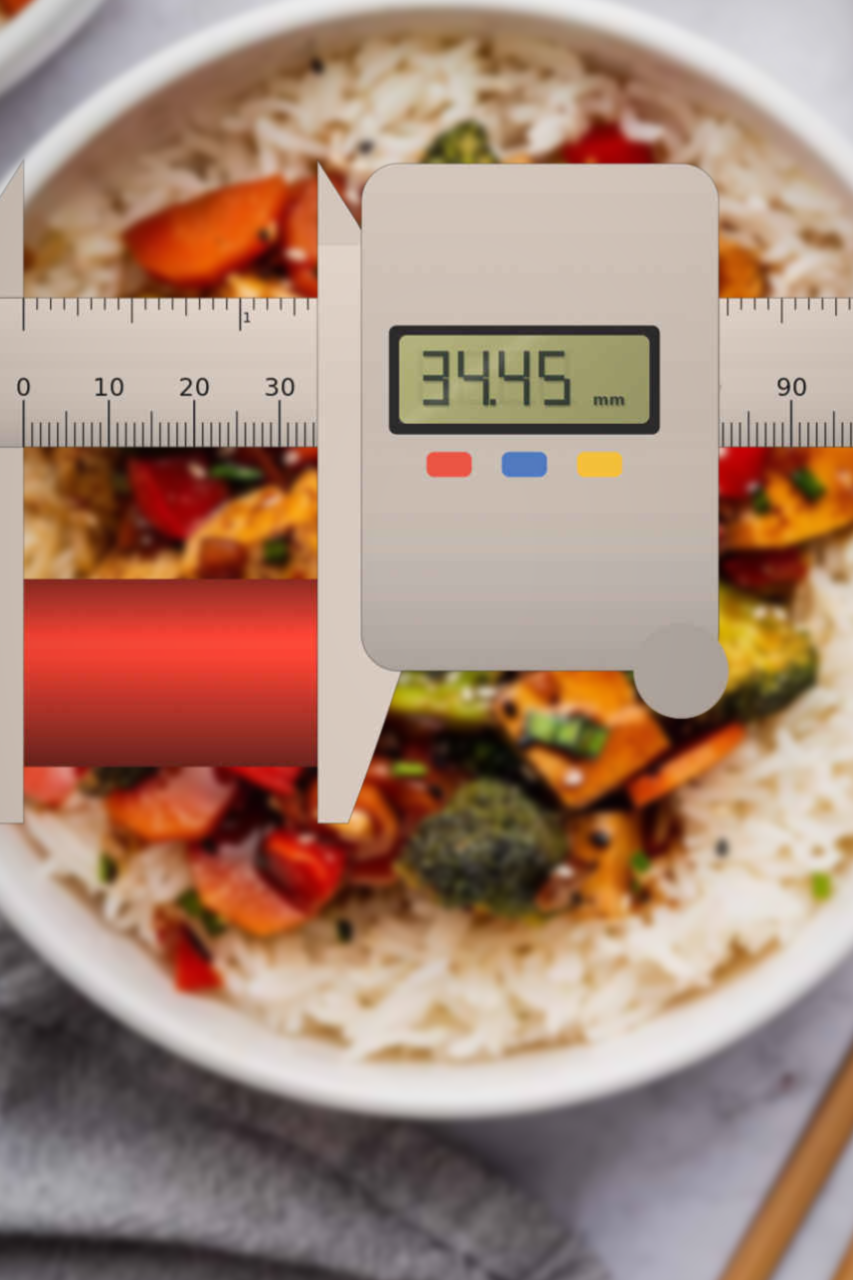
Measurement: 34.45 mm
